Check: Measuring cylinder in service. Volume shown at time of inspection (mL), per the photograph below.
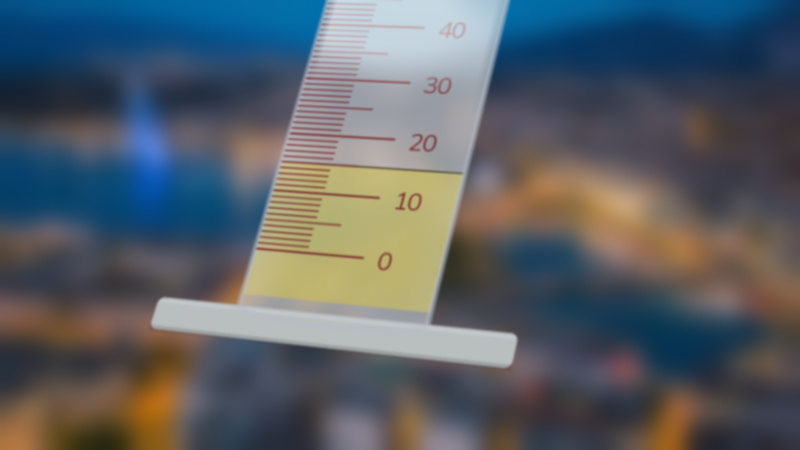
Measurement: 15 mL
